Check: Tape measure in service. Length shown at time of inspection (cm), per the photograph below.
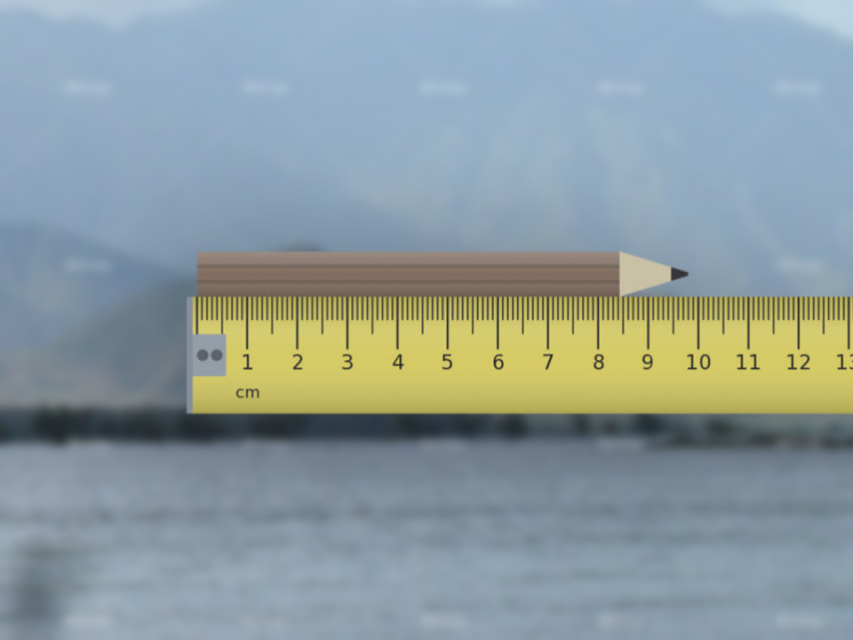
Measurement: 9.8 cm
